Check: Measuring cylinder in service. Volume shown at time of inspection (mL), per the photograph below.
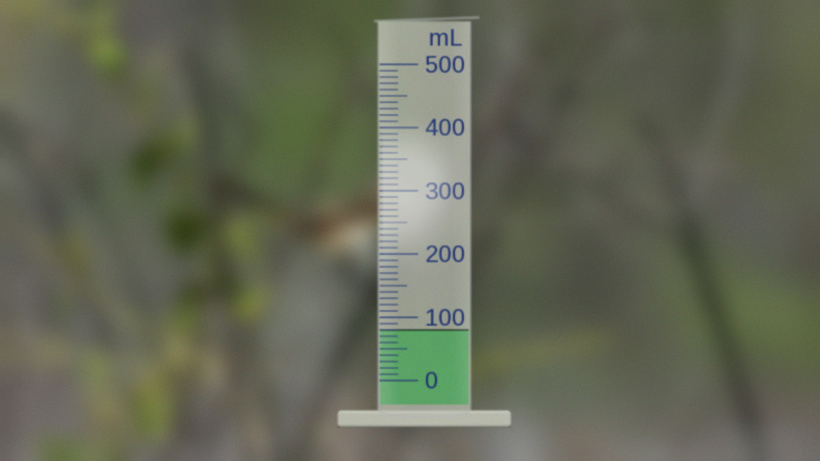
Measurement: 80 mL
